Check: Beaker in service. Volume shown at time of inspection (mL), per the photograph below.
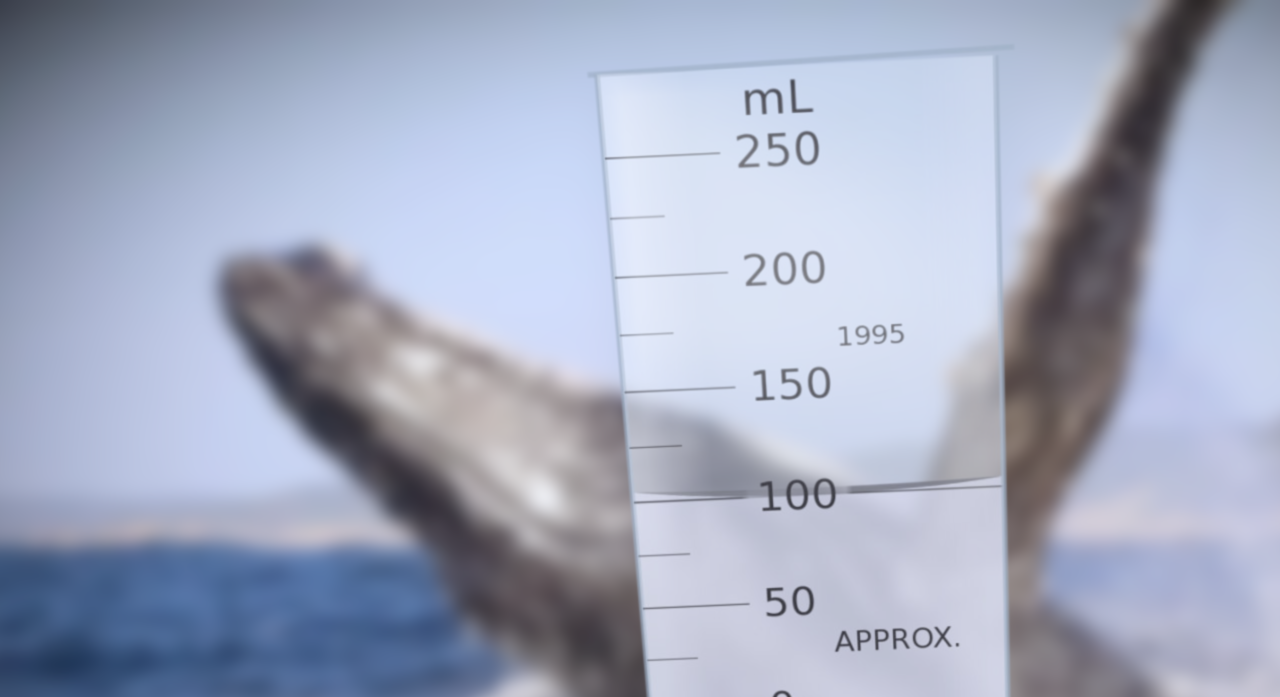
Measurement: 100 mL
